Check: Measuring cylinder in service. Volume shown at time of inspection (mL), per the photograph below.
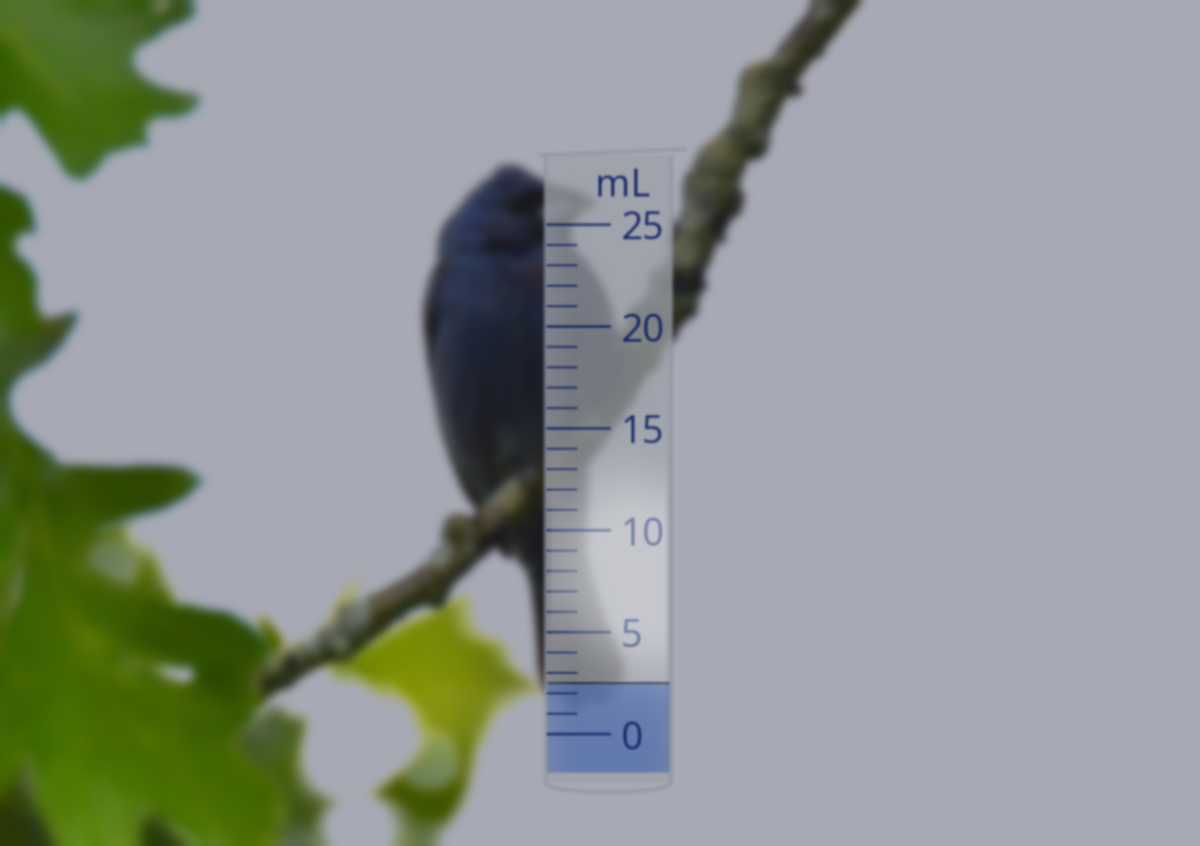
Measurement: 2.5 mL
